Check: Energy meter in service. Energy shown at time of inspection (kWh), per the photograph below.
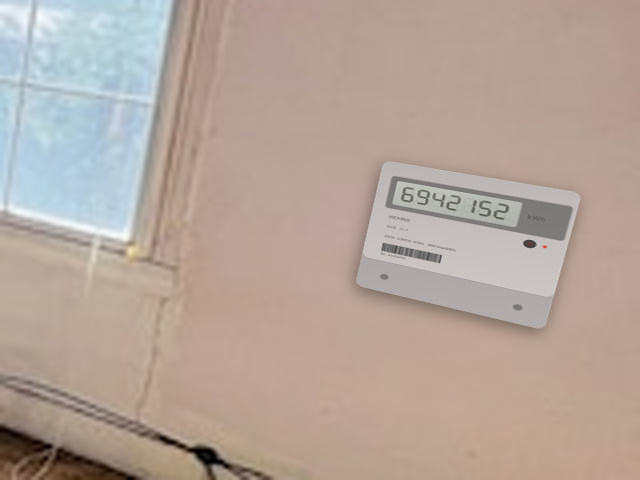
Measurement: 6942152 kWh
